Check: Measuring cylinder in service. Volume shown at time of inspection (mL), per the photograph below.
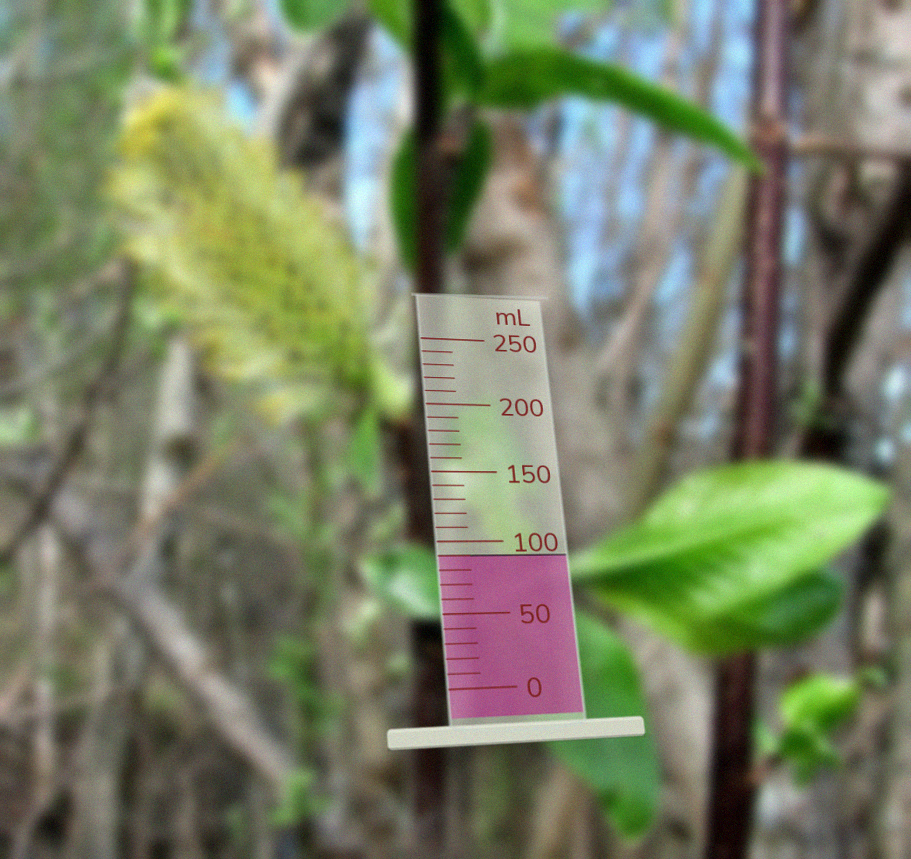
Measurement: 90 mL
